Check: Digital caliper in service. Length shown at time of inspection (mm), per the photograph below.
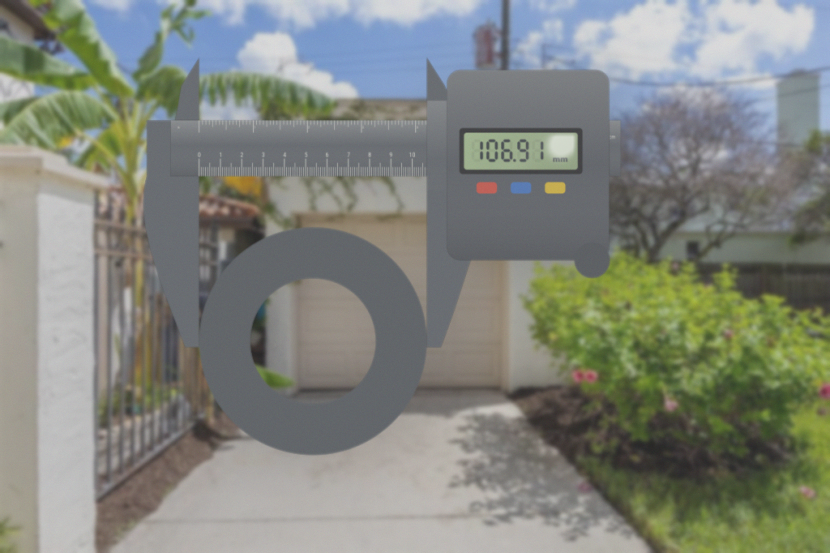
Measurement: 106.91 mm
